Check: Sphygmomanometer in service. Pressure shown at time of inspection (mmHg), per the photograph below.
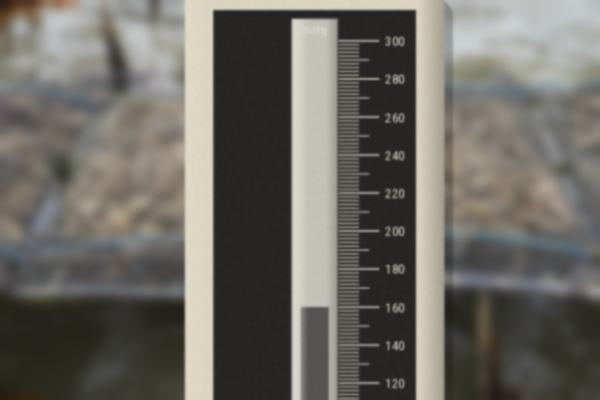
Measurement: 160 mmHg
